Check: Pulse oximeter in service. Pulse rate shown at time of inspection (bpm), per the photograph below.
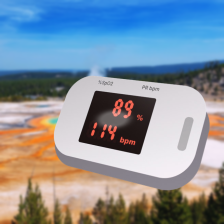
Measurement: 114 bpm
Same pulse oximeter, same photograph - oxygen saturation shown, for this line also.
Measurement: 89 %
